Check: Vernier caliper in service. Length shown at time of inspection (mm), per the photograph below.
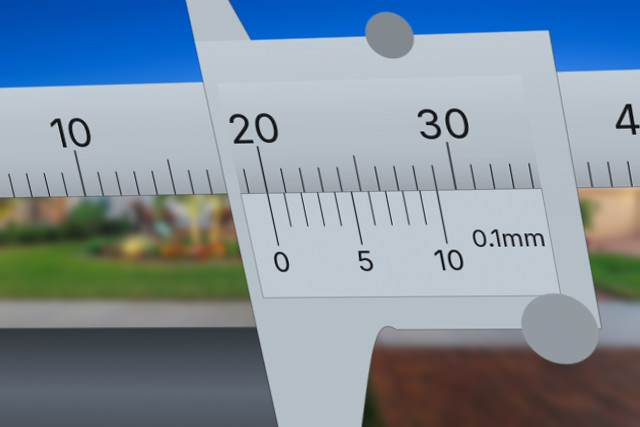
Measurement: 20.0 mm
